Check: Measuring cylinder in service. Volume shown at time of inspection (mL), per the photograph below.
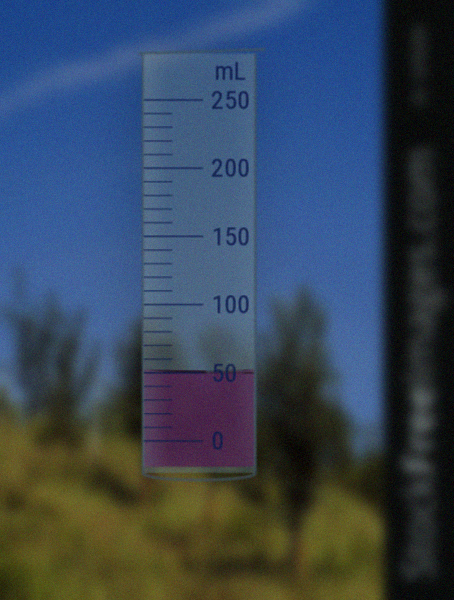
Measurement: 50 mL
